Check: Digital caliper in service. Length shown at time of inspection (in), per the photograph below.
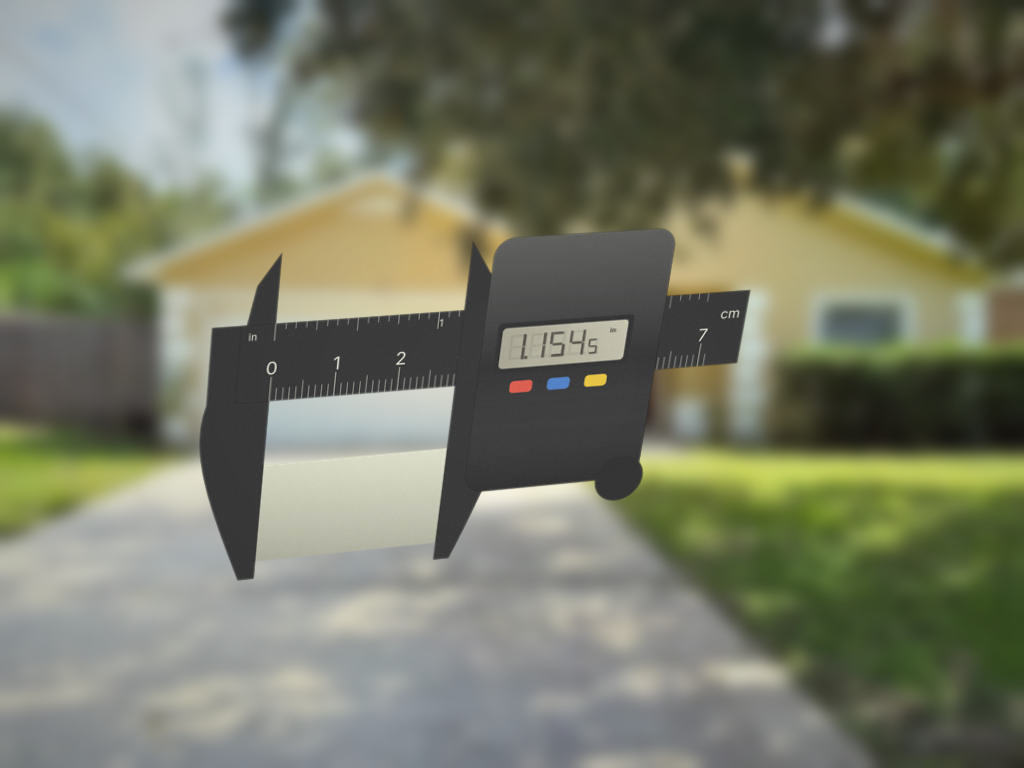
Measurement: 1.1545 in
